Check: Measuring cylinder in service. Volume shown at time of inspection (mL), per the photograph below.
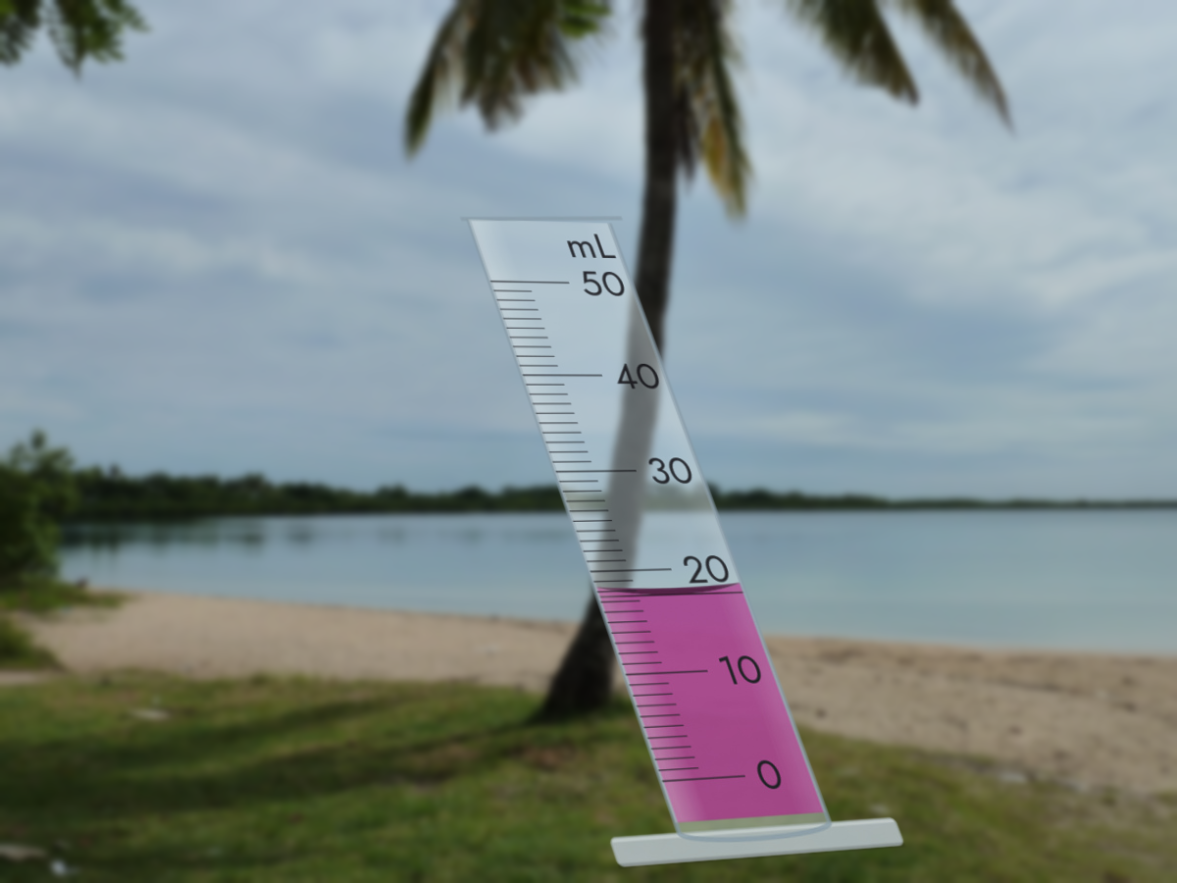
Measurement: 17.5 mL
